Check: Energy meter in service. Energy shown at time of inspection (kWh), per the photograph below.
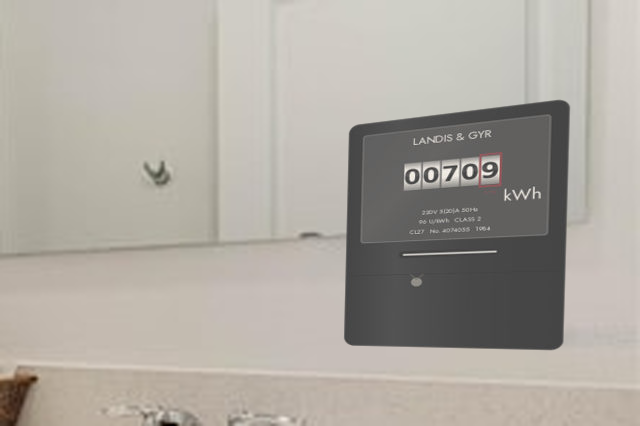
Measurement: 70.9 kWh
